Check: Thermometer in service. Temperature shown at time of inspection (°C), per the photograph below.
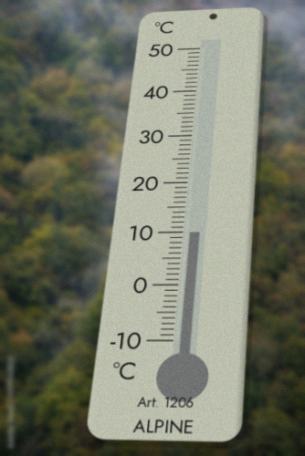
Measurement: 10 °C
